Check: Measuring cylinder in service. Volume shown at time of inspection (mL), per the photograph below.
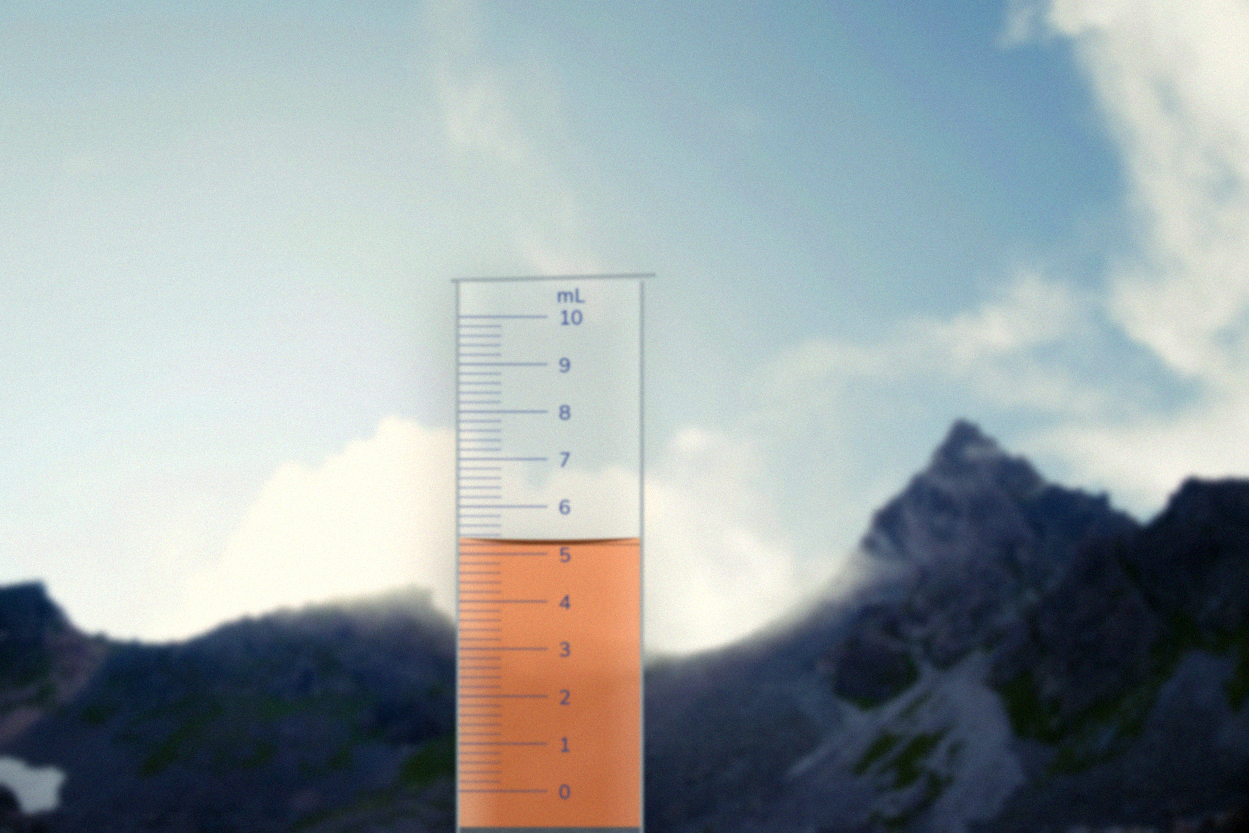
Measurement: 5.2 mL
